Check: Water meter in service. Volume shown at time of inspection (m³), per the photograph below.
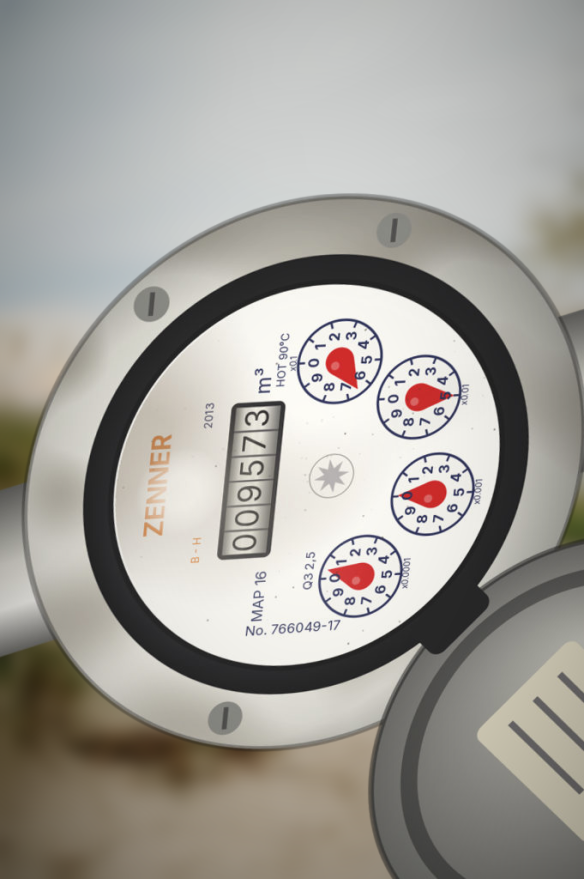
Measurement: 9573.6500 m³
